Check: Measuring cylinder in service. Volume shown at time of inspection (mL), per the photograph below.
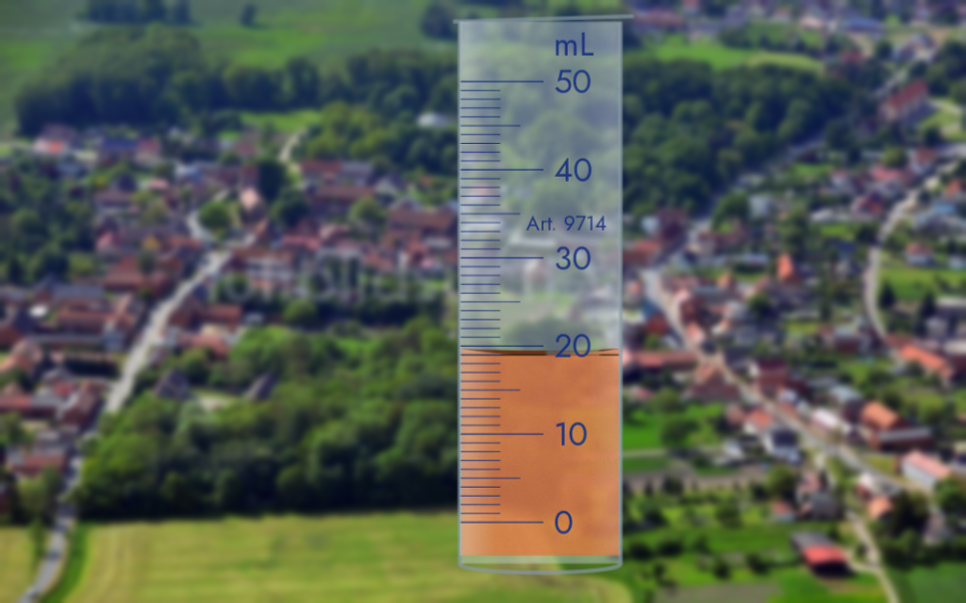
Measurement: 19 mL
